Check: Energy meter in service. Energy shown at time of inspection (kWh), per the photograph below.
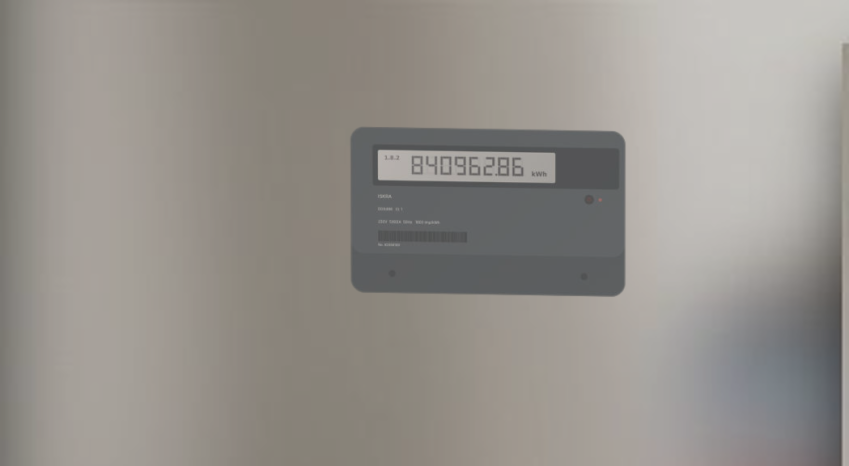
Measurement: 840962.86 kWh
